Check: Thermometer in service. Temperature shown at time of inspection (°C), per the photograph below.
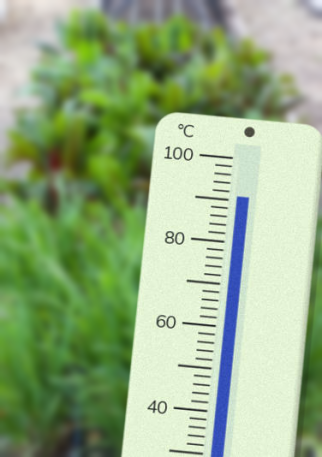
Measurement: 91 °C
